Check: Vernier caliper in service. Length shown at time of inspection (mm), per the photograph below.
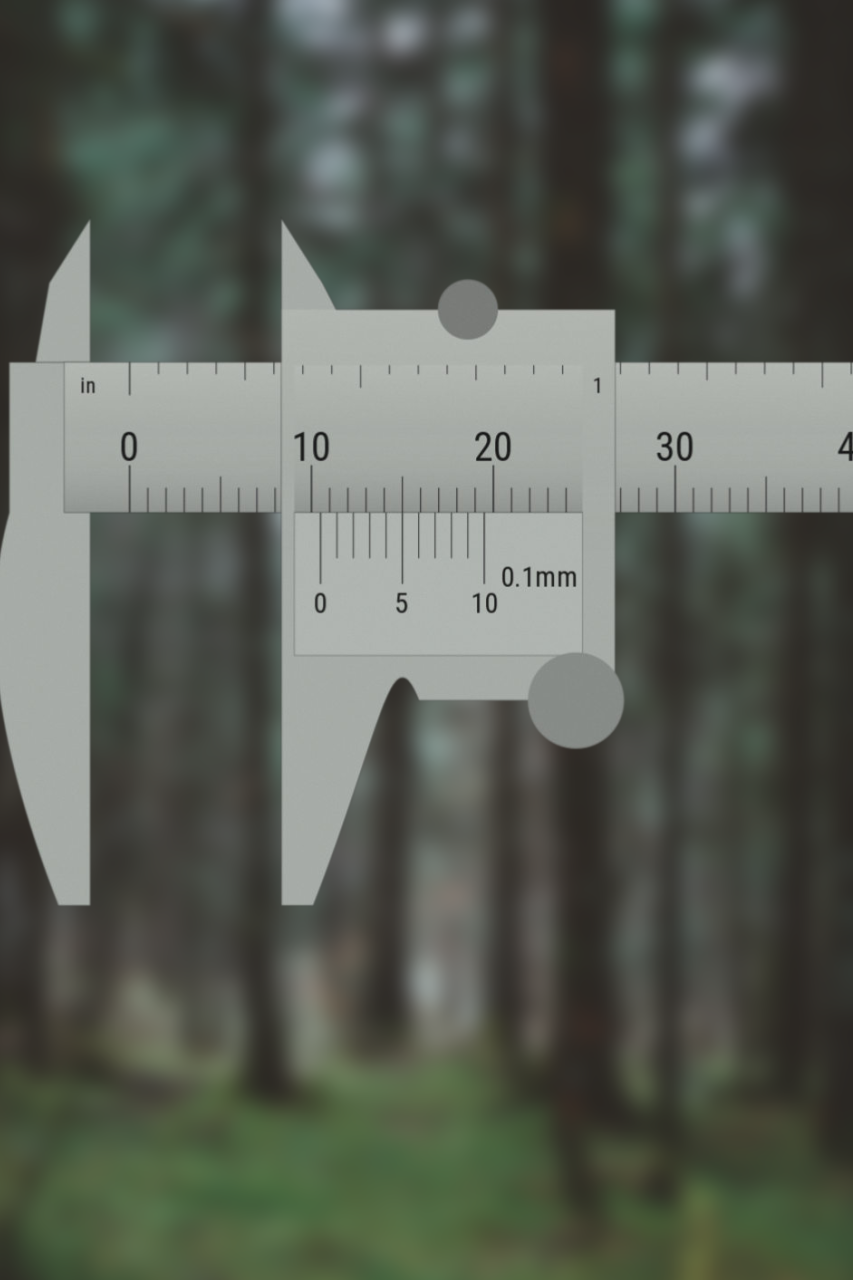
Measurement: 10.5 mm
